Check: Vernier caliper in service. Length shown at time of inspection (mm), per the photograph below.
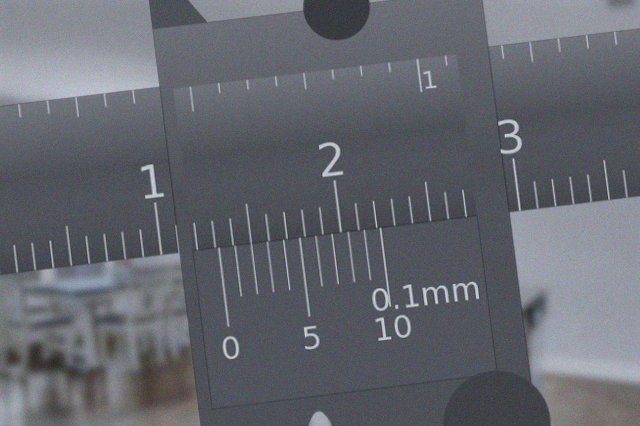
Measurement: 13.2 mm
